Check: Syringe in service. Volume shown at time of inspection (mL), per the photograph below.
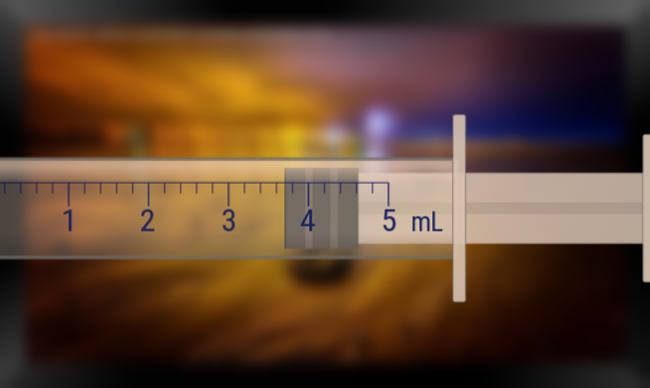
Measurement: 3.7 mL
